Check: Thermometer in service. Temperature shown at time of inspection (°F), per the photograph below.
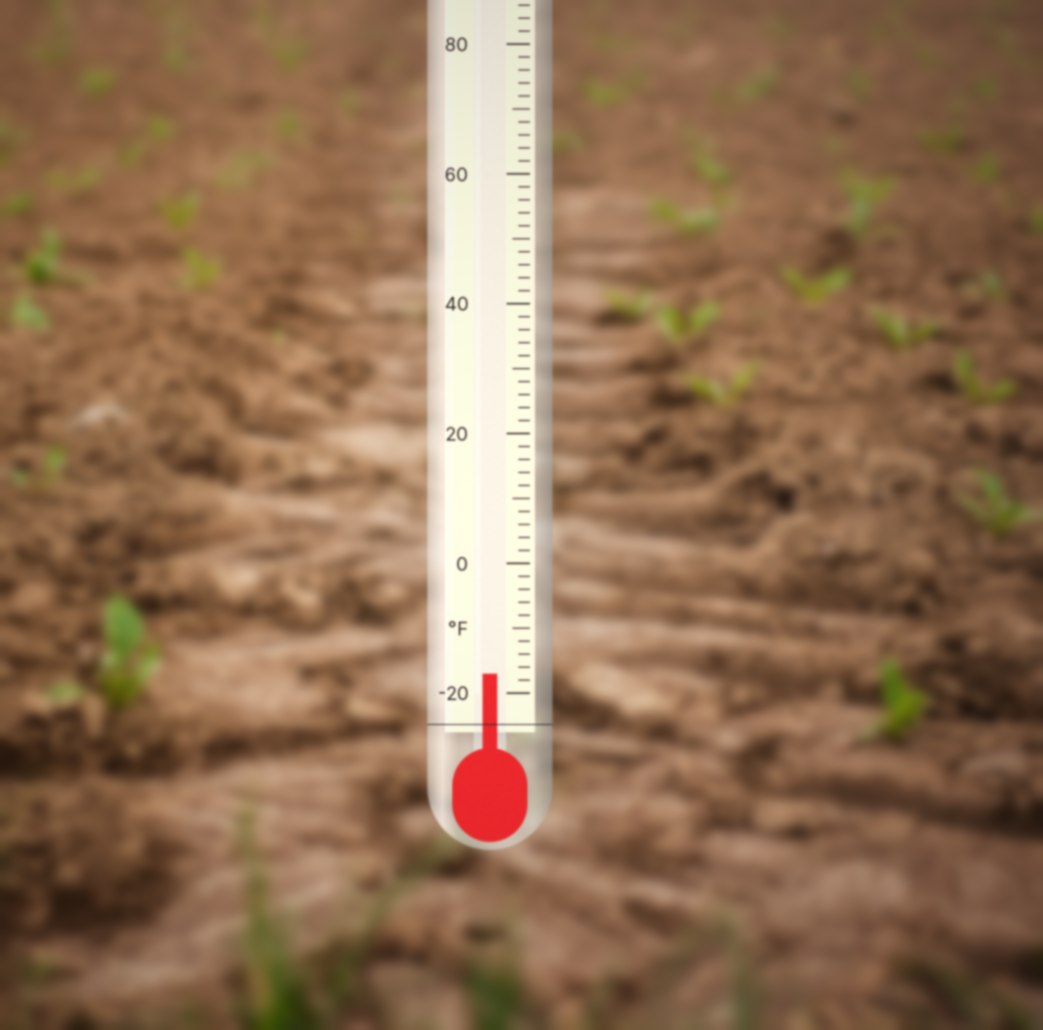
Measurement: -17 °F
